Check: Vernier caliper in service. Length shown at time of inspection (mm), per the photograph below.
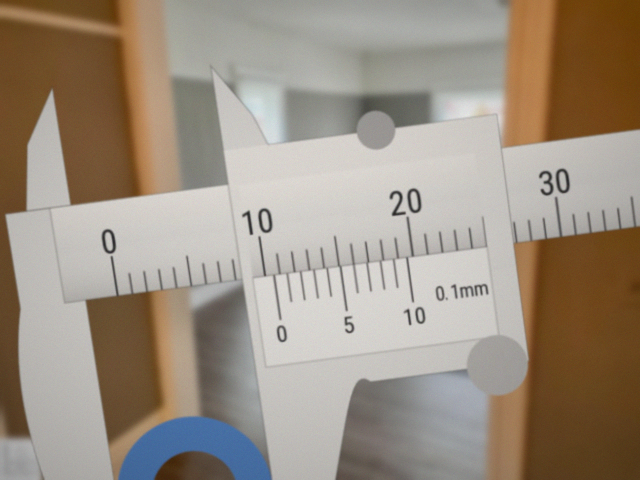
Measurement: 10.6 mm
